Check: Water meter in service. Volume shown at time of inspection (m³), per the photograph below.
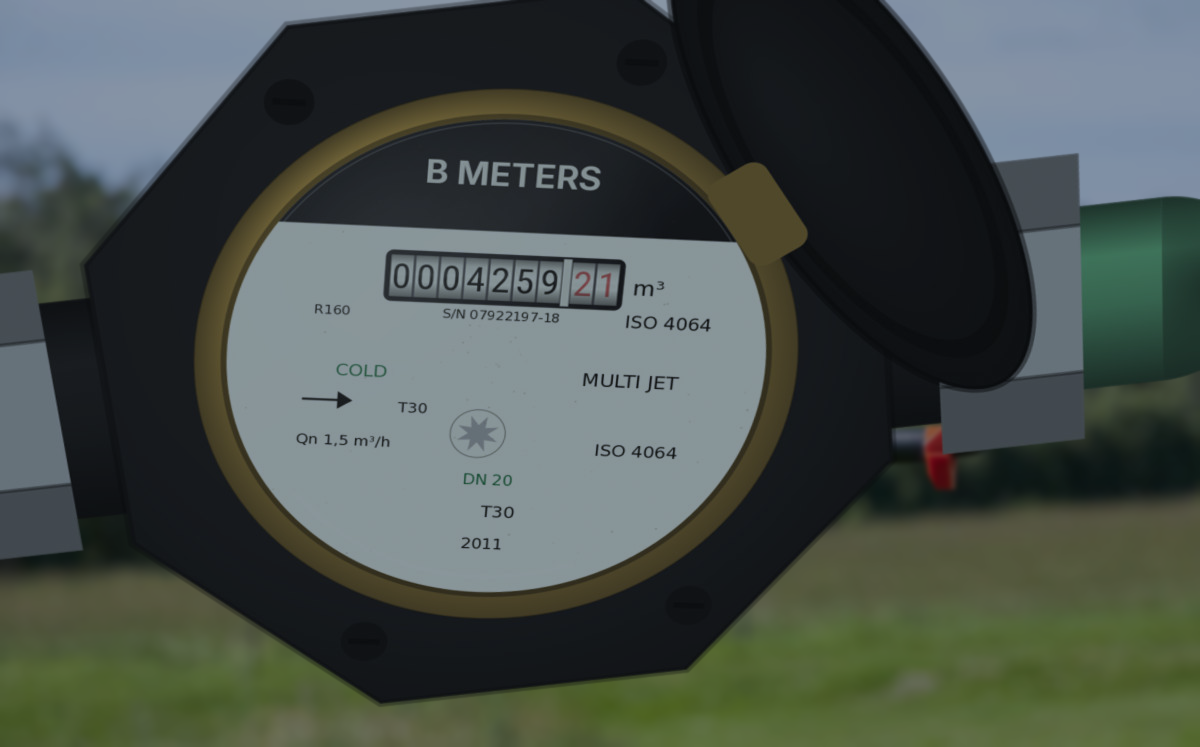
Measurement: 4259.21 m³
